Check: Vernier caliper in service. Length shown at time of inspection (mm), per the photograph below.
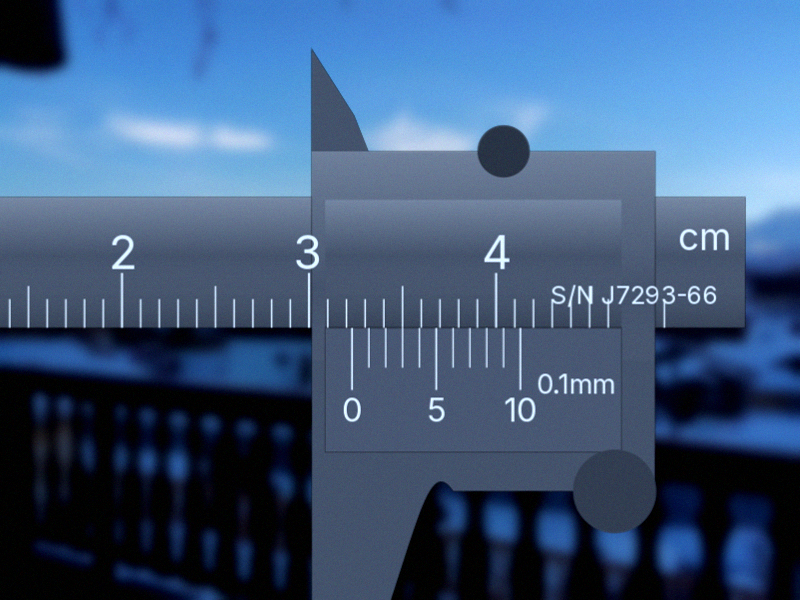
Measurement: 32.3 mm
